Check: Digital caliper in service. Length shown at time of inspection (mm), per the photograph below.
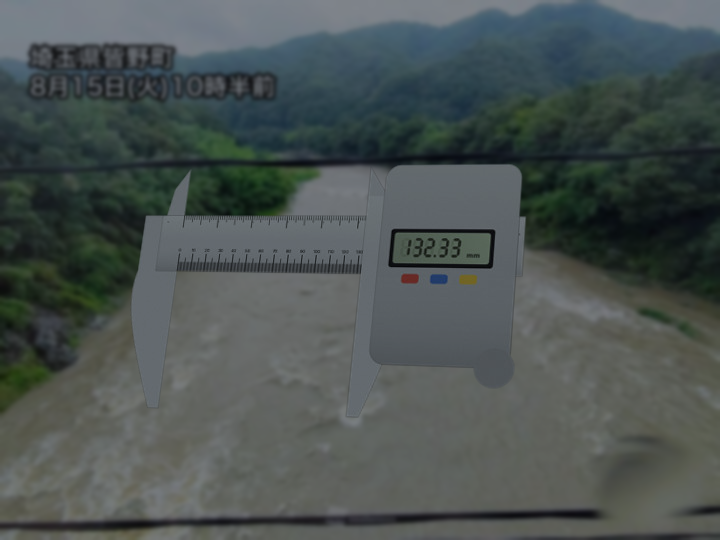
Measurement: 132.33 mm
